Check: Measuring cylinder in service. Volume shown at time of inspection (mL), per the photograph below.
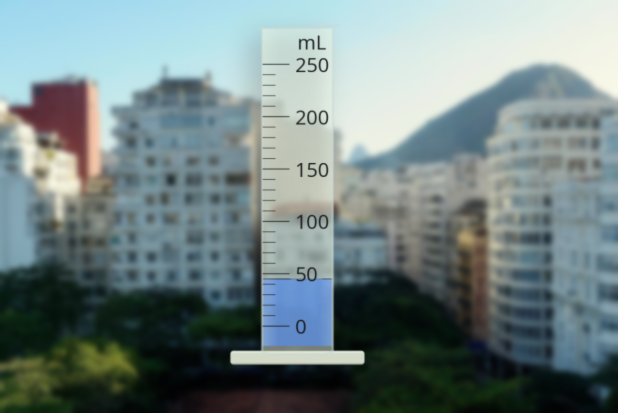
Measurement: 45 mL
